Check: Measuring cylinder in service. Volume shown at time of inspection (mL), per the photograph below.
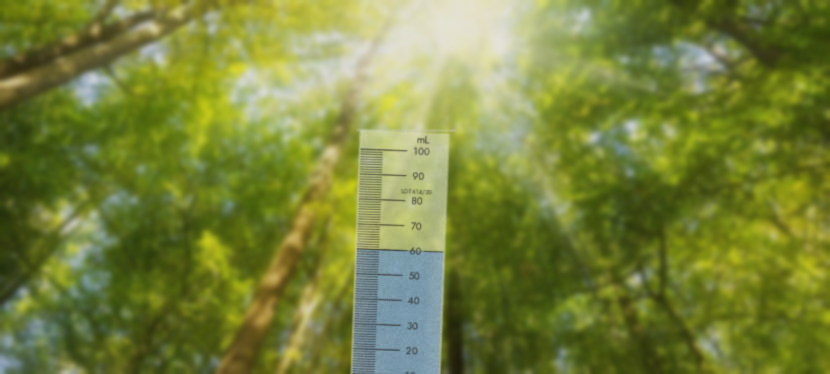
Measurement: 60 mL
